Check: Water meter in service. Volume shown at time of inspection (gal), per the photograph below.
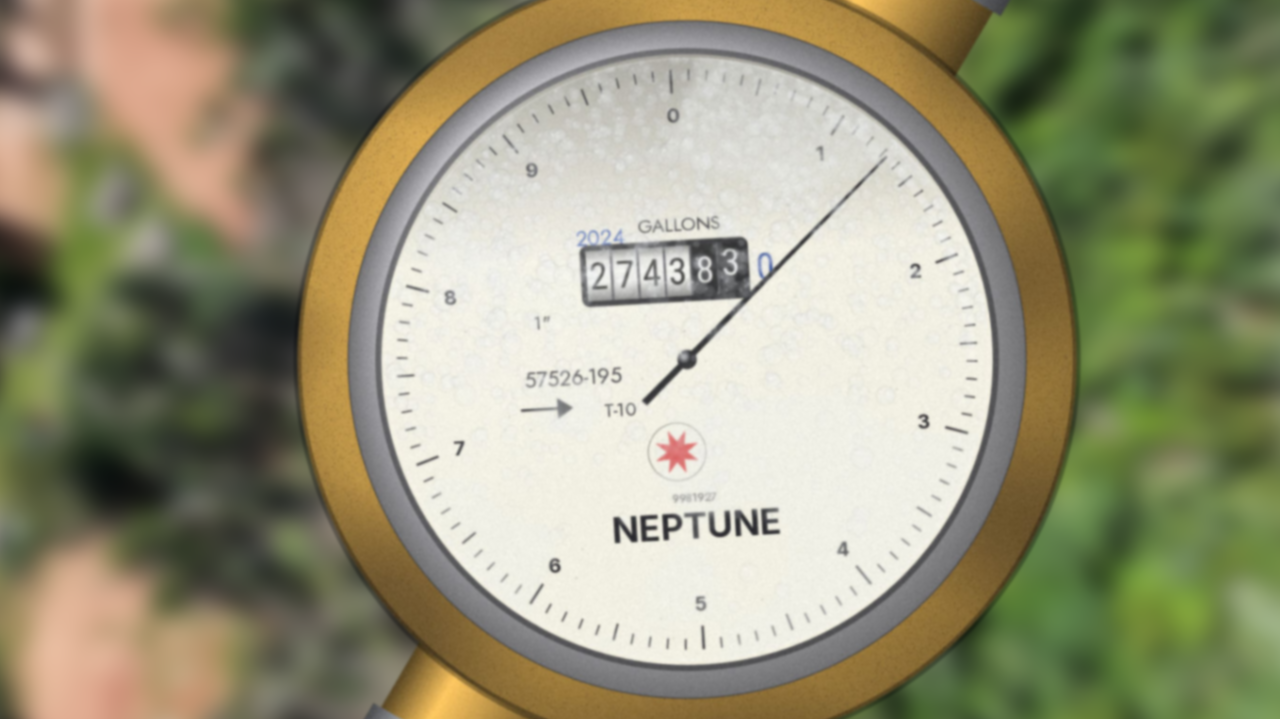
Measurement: 2743831.3 gal
